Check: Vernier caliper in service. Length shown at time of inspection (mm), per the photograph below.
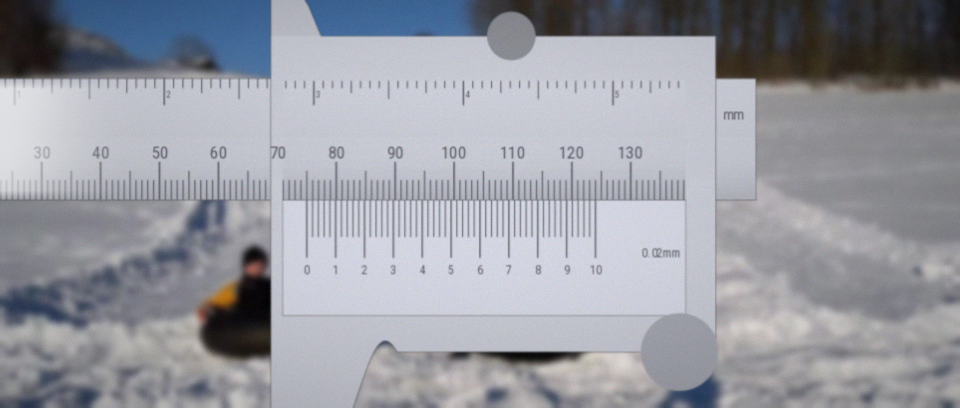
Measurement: 75.0 mm
